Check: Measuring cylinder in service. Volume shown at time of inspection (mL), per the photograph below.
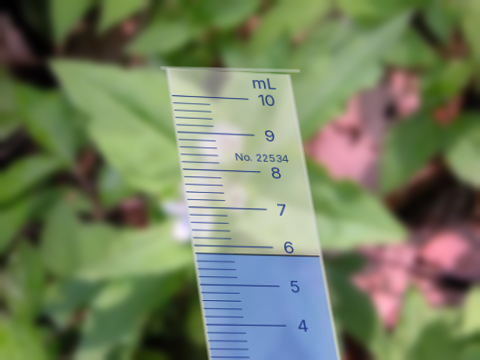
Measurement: 5.8 mL
